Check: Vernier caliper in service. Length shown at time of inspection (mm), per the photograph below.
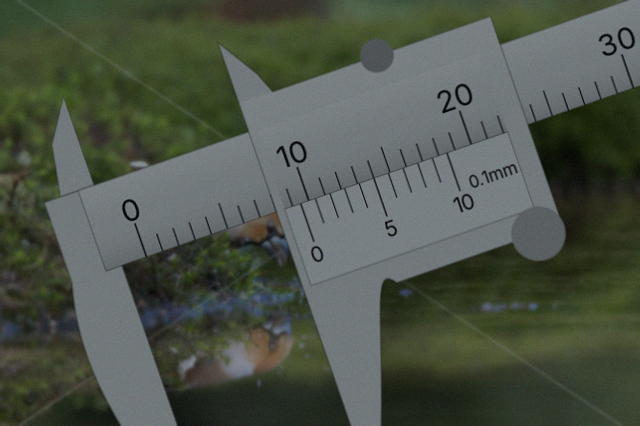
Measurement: 9.5 mm
